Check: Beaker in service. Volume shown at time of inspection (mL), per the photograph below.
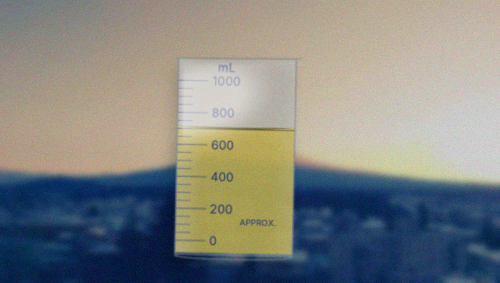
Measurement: 700 mL
